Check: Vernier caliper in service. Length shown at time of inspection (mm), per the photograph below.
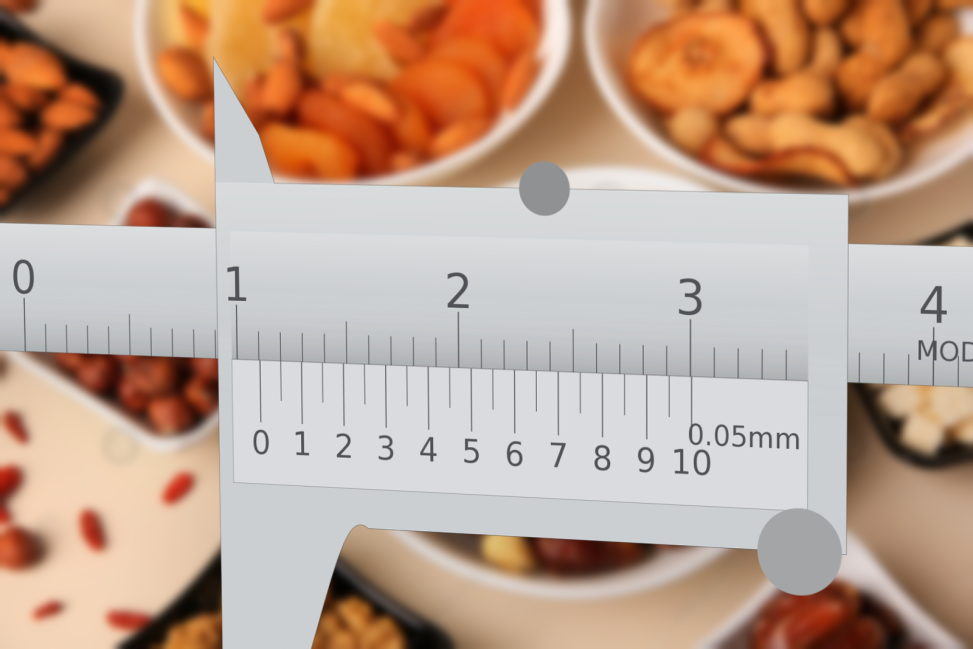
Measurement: 11.05 mm
